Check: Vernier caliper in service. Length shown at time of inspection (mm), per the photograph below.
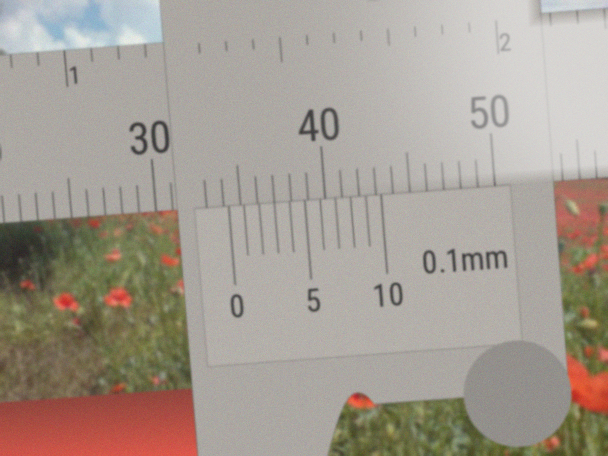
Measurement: 34.3 mm
